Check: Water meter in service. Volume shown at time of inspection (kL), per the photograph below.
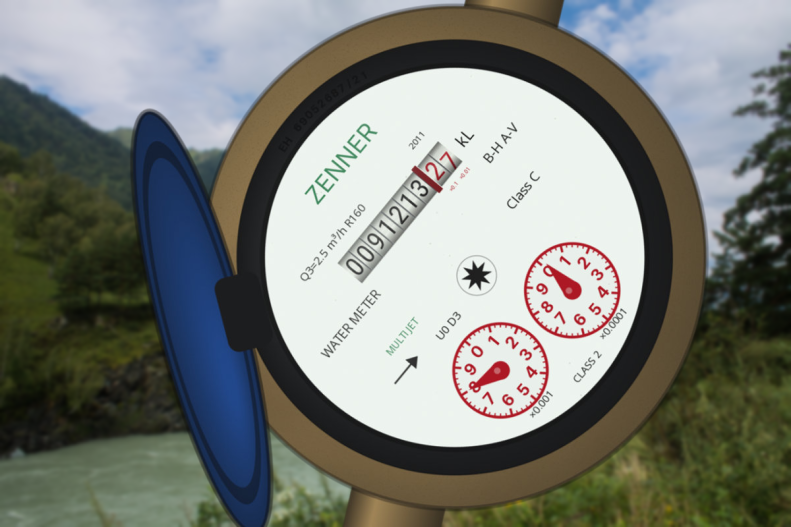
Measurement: 91213.2680 kL
